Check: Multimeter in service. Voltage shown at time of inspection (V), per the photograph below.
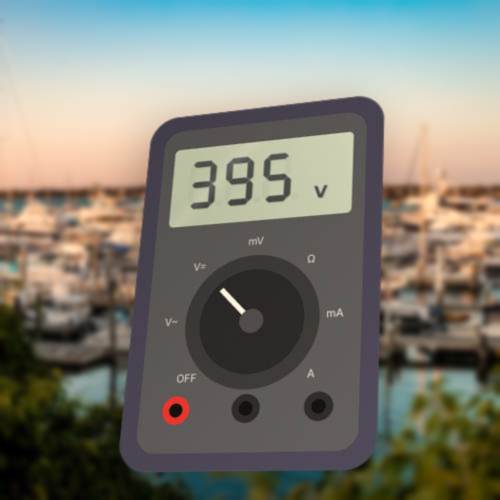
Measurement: 395 V
